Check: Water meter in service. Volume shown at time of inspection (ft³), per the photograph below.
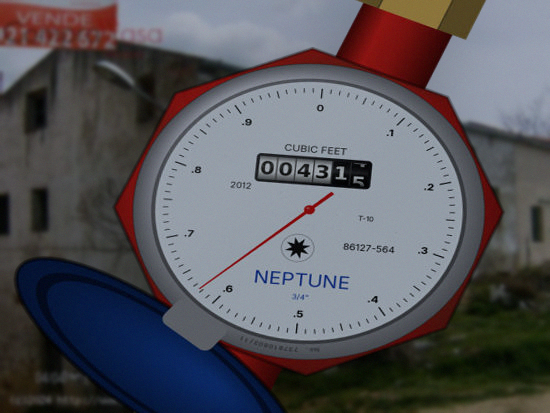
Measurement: 4314.62 ft³
